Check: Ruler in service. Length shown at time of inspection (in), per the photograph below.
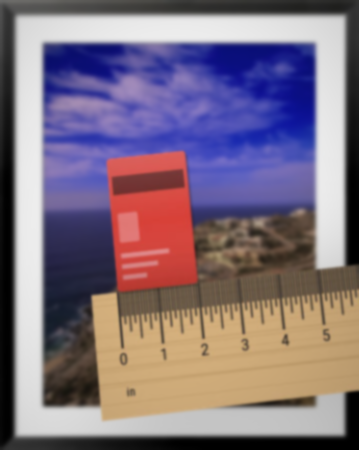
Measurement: 2 in
